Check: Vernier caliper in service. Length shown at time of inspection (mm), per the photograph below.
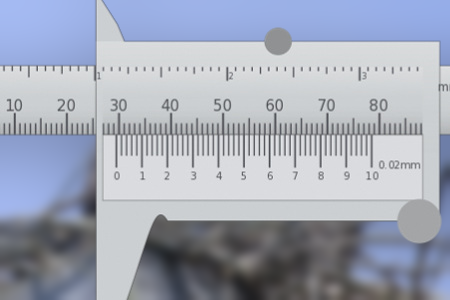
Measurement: 29.5 mm
